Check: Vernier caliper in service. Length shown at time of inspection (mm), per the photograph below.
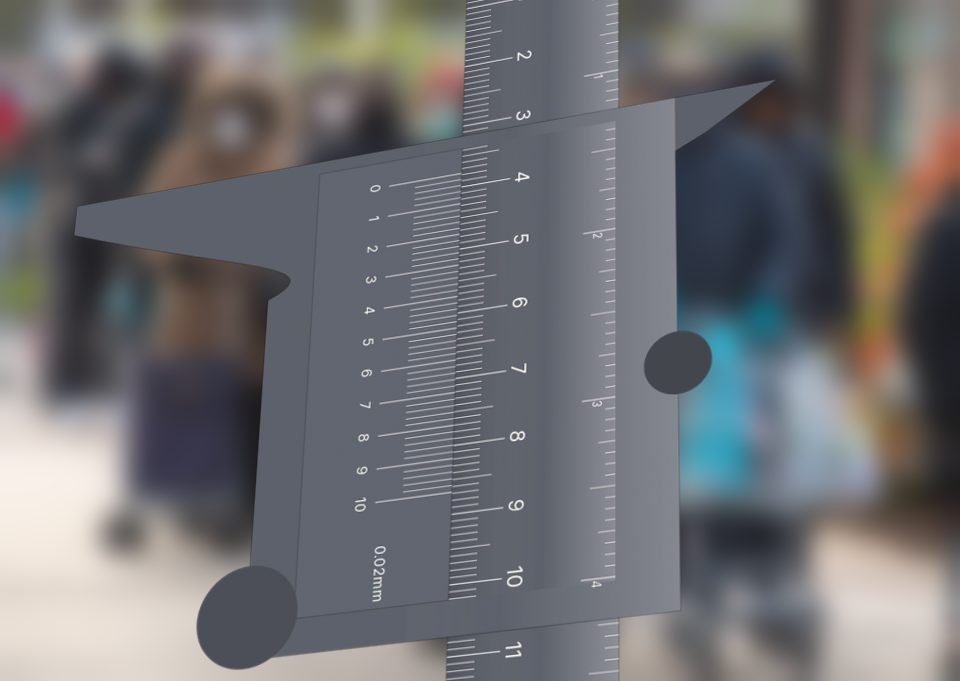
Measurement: 37.8 mm
